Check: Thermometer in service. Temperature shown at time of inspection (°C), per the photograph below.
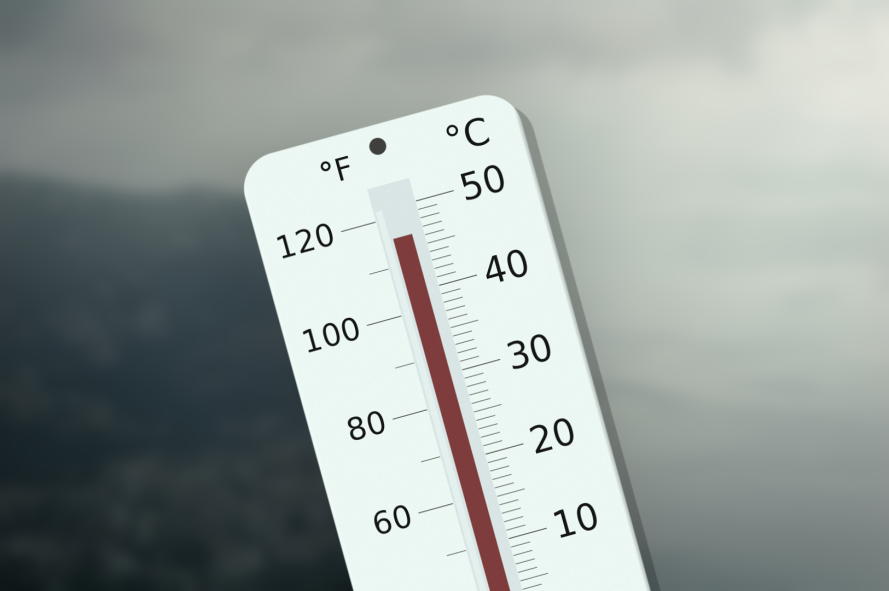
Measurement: 46.5 °C
